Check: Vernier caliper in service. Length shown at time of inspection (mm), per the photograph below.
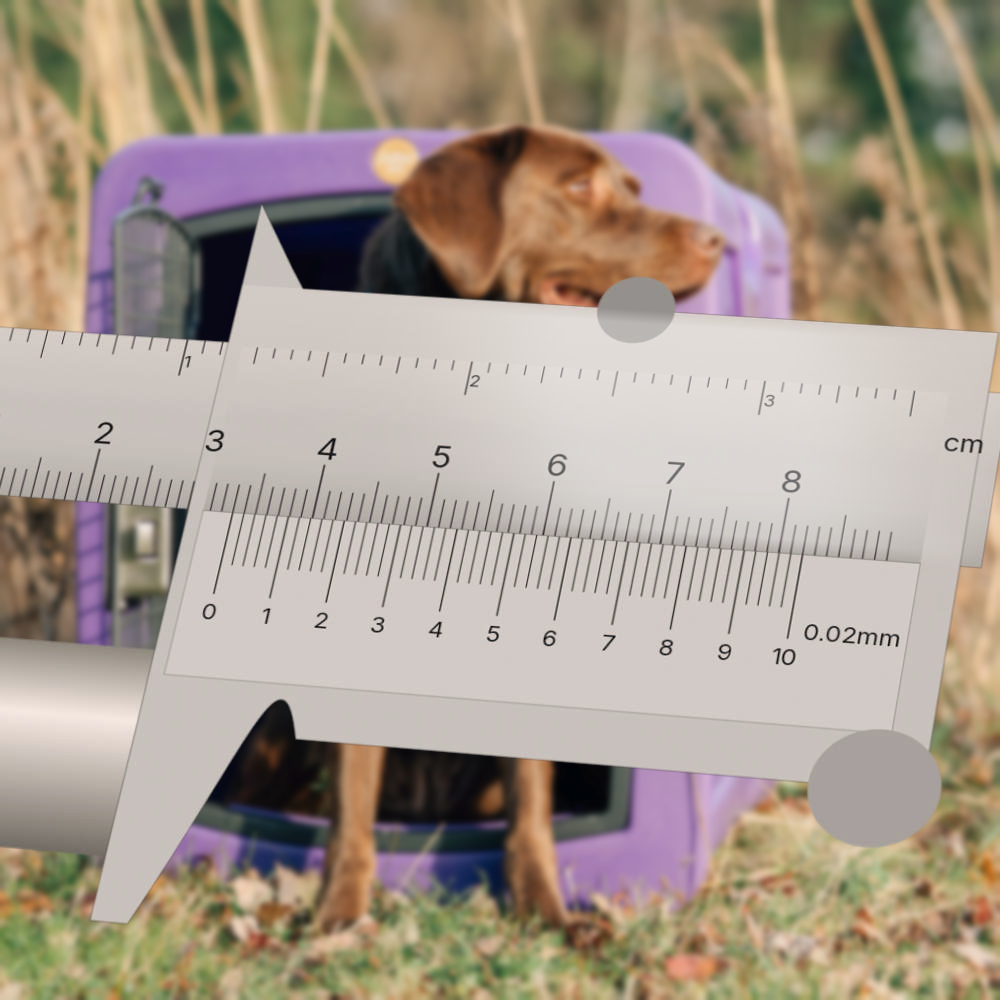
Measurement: 33.0 mm
